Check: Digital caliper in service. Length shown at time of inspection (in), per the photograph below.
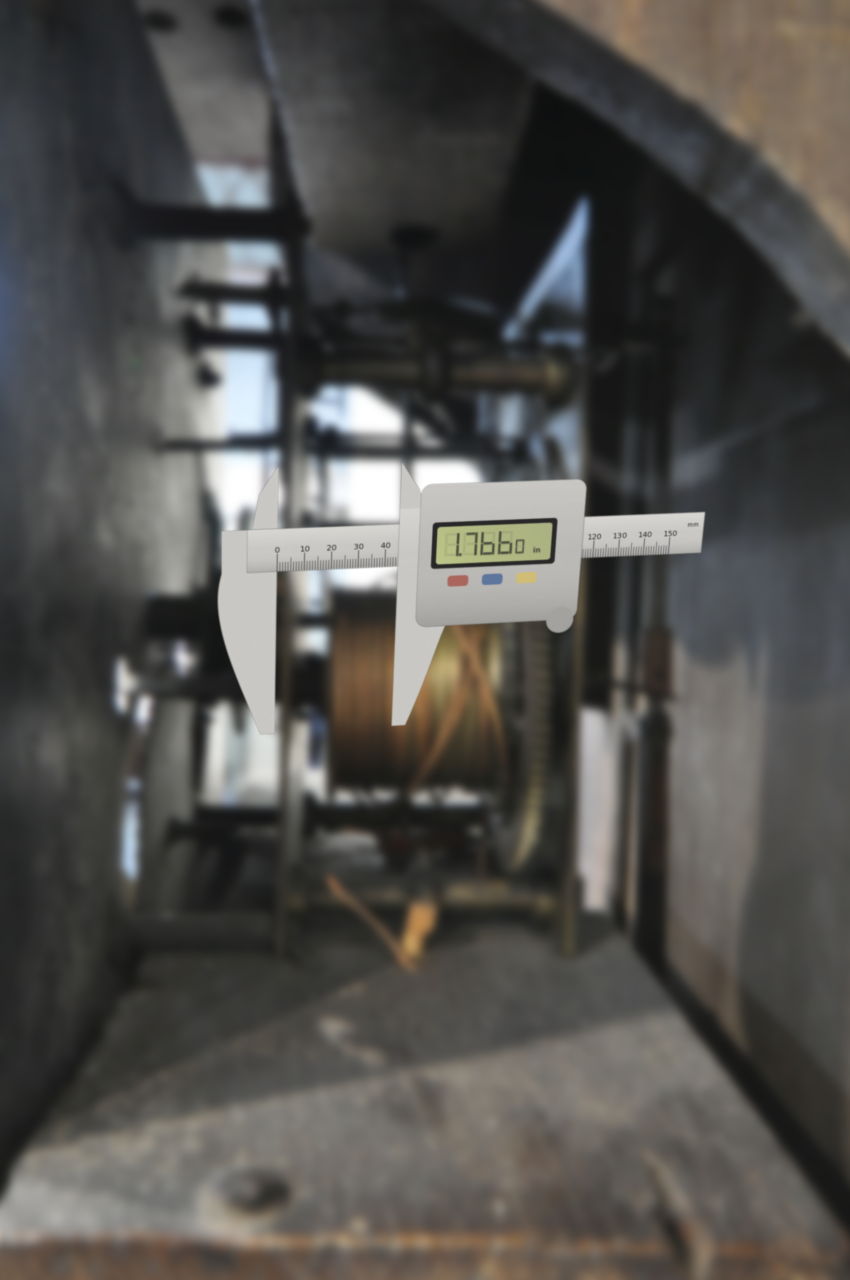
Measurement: 1.7660 in
